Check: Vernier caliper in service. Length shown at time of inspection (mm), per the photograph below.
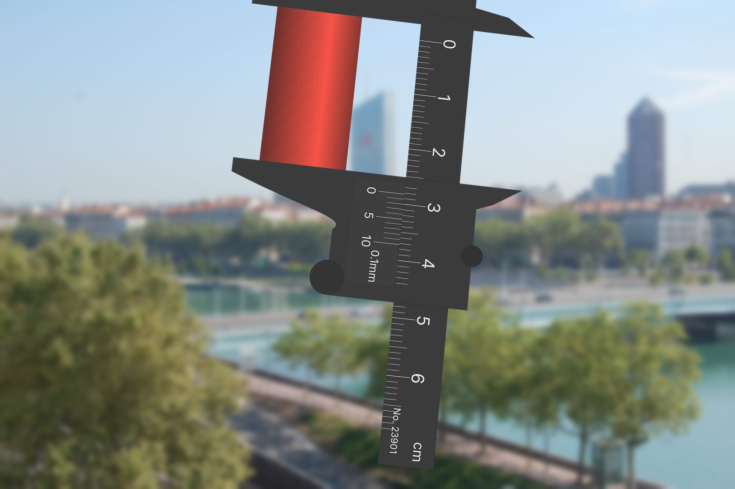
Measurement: 28.2 mm
